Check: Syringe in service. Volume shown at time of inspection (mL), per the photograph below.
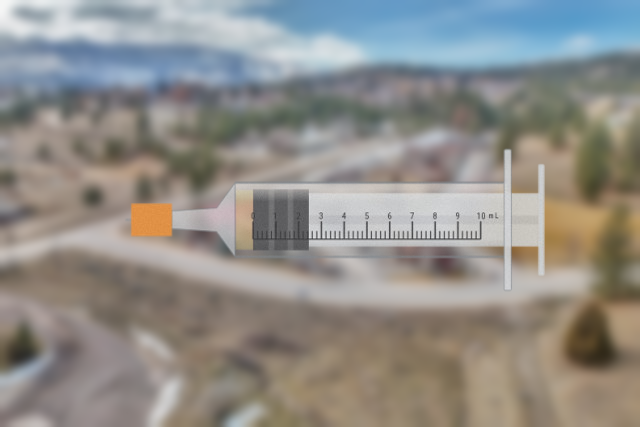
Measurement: 0 mL
